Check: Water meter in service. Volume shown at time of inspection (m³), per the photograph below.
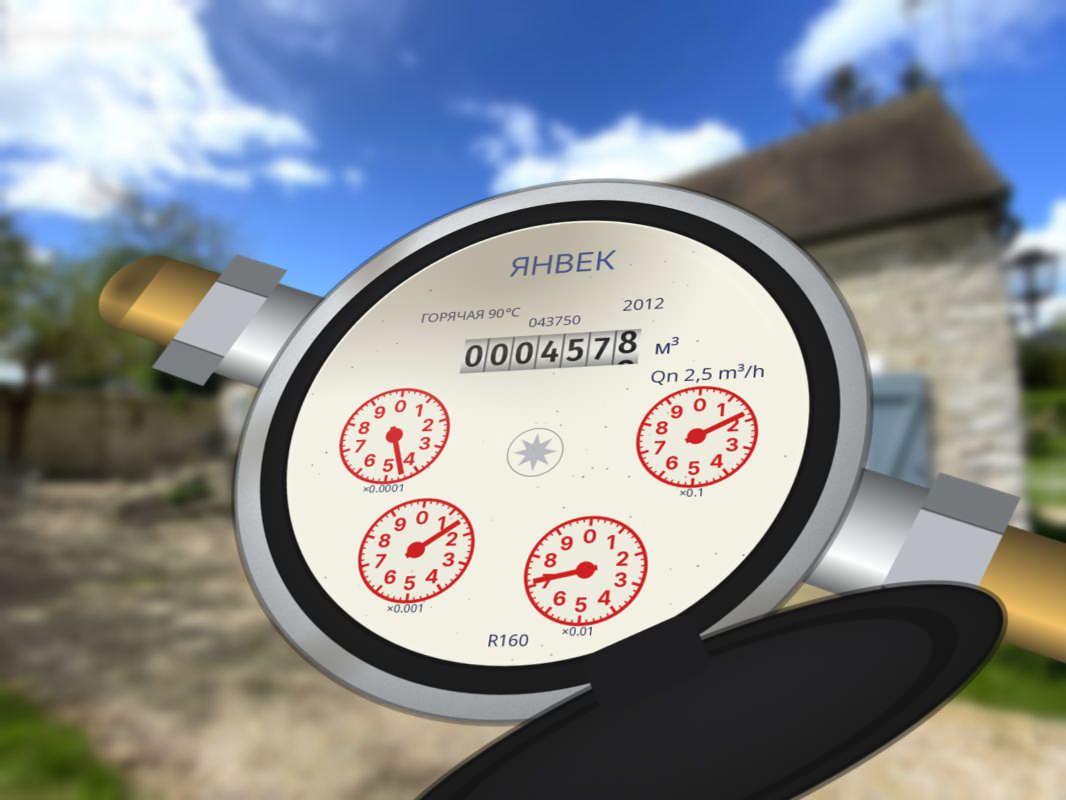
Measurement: 4578.1714 m³
